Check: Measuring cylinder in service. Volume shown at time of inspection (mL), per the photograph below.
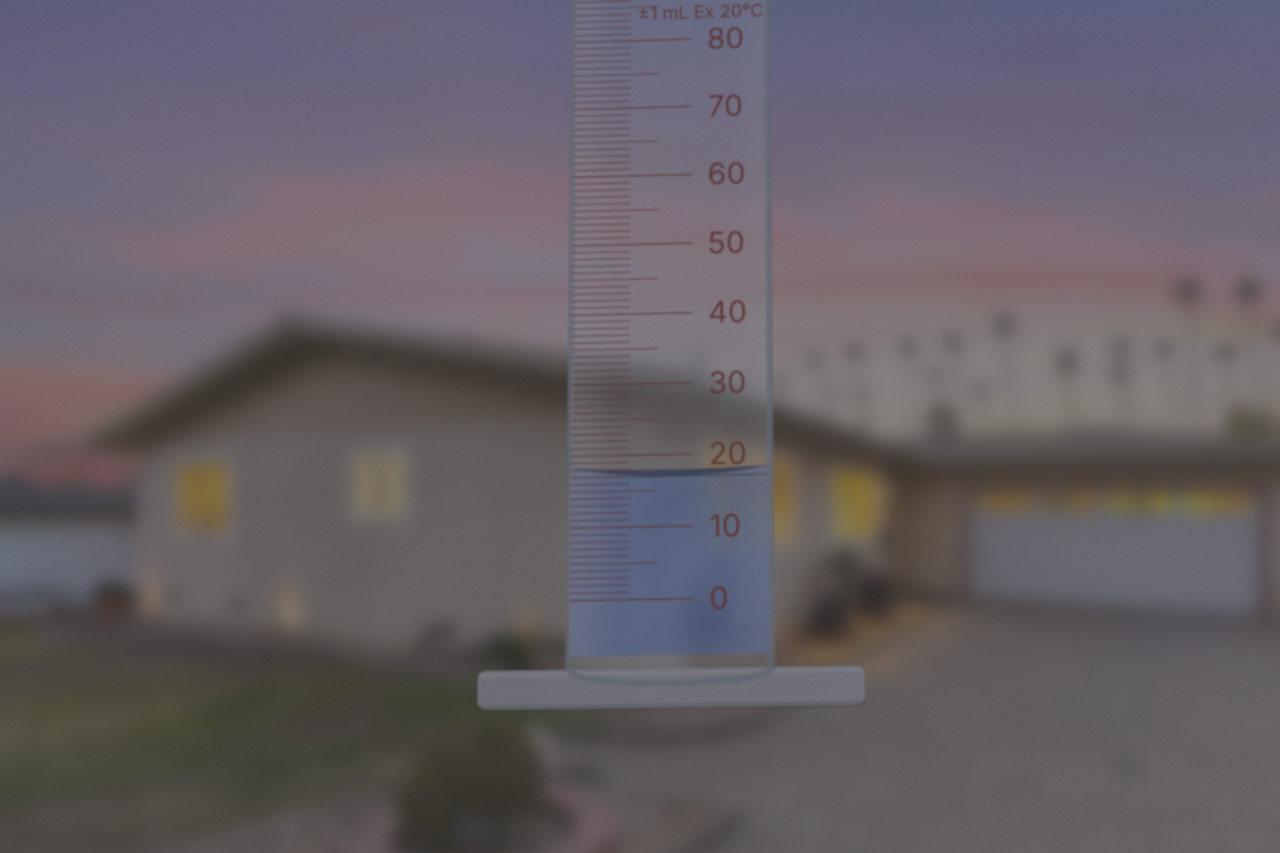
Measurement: 17 mL
